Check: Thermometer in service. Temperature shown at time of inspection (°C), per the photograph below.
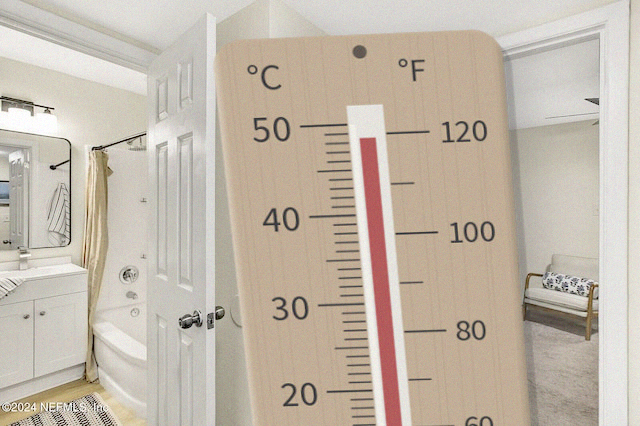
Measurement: 48.5 °C
